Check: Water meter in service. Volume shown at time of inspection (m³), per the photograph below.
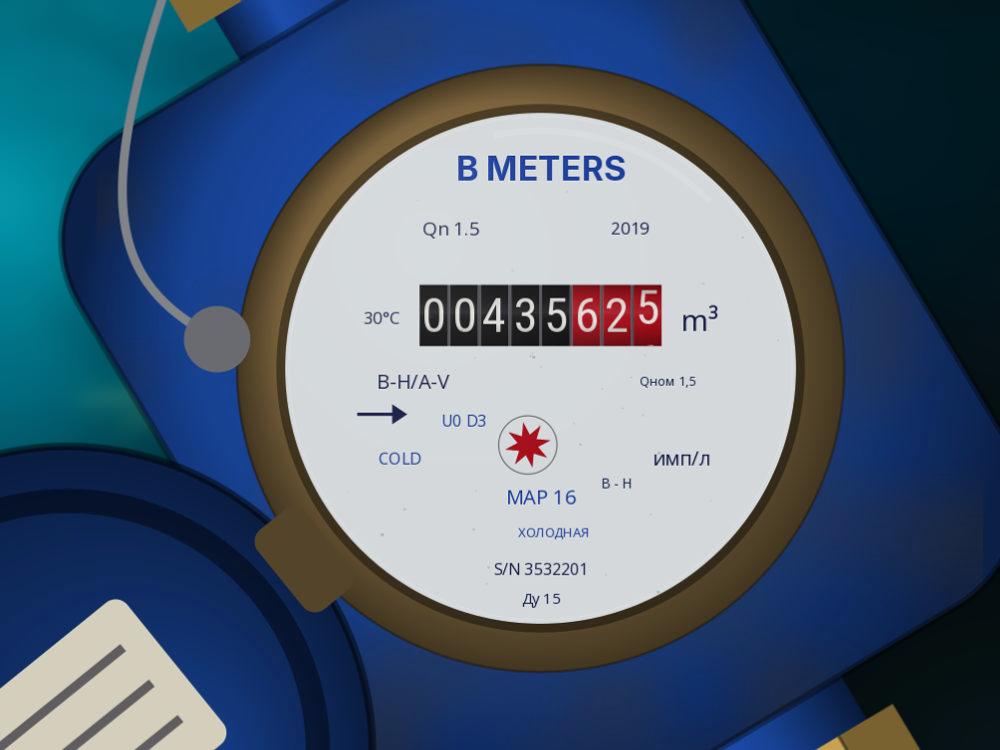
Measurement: 435.625 m³
